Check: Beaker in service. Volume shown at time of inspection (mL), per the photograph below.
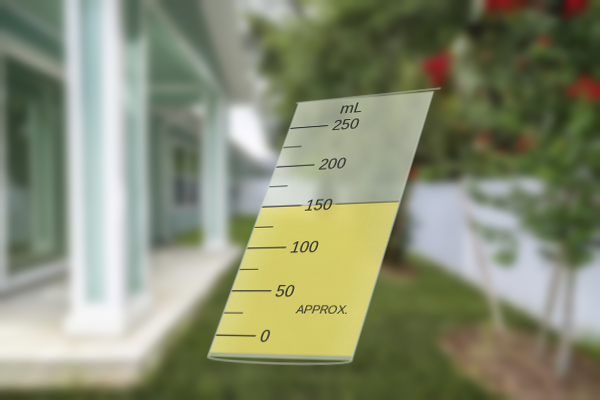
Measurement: 150 mL
